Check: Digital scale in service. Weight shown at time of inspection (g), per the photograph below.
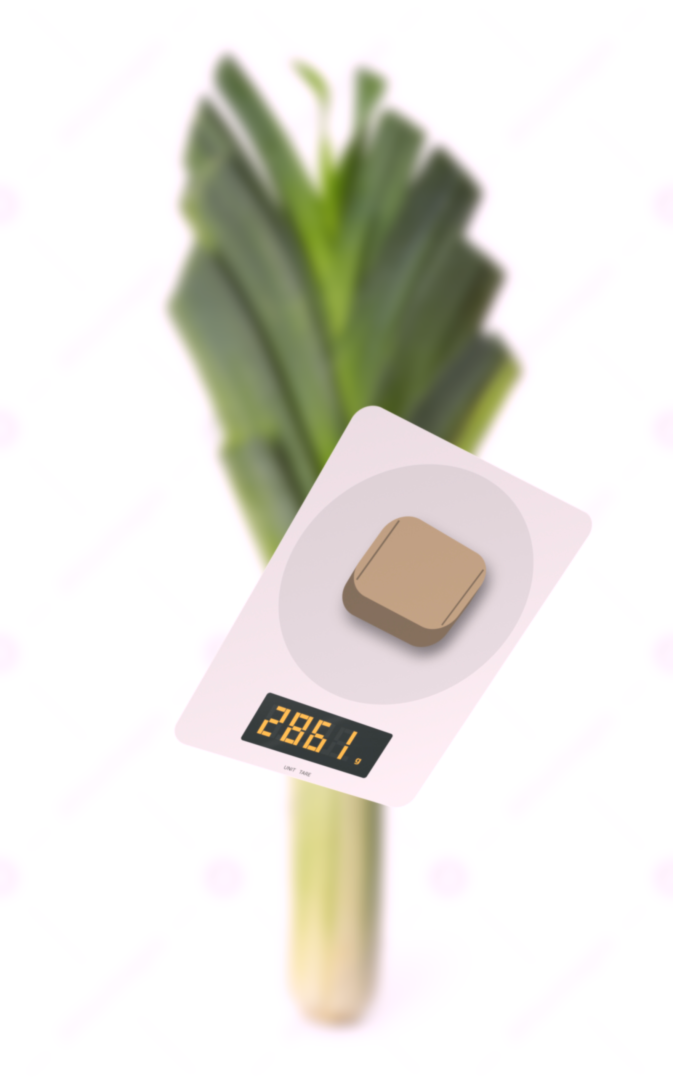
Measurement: 2861 g
